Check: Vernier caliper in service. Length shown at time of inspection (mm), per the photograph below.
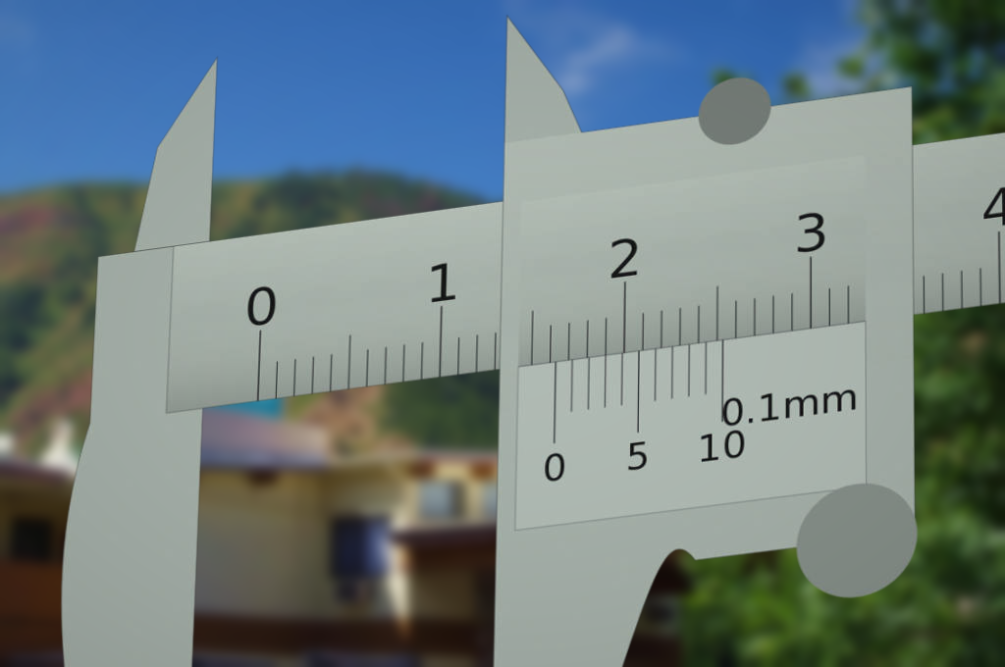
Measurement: 16.3 mm
